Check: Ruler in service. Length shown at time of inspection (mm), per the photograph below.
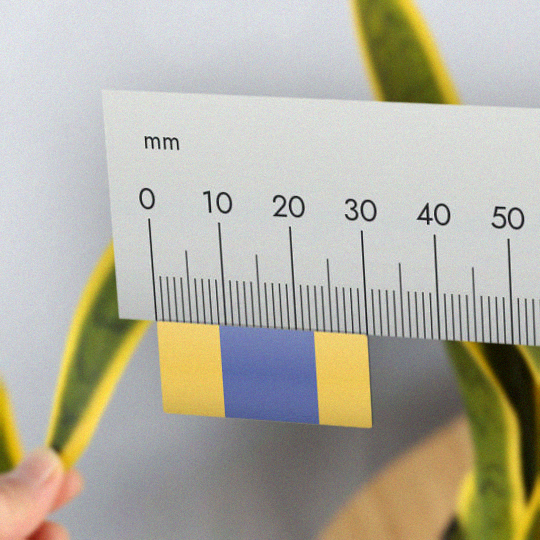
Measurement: 30 mm
